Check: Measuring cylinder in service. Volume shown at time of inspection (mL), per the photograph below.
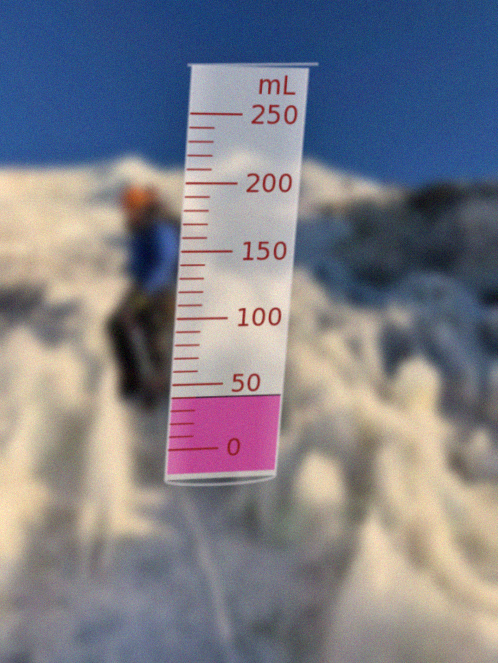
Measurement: 40 mL
